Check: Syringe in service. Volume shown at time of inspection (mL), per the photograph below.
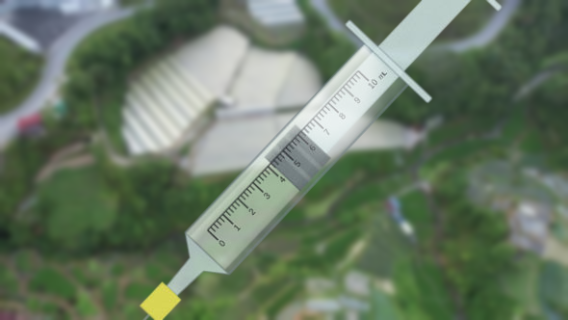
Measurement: 4.2 mL
